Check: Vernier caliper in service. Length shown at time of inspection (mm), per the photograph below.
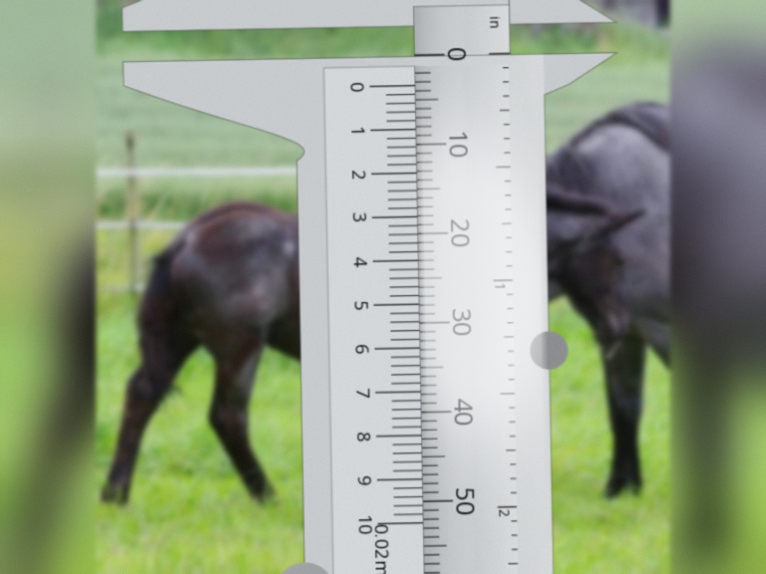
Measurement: 3.4 mm
